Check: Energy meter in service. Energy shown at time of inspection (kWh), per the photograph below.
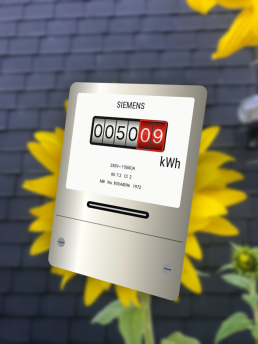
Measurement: 50.09 kWh
